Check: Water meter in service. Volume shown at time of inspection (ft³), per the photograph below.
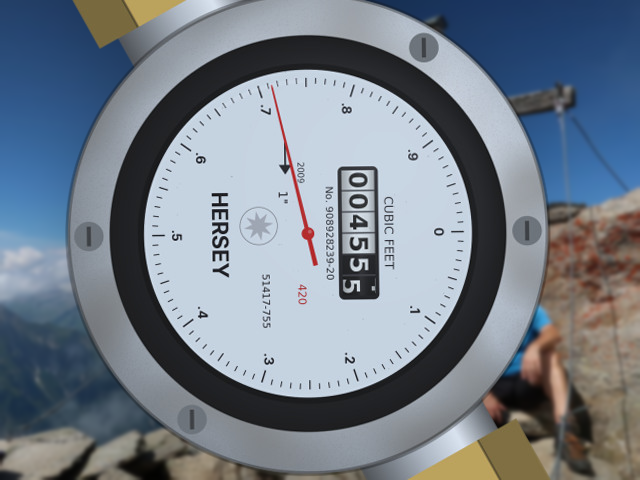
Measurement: 4554.71 ft³
